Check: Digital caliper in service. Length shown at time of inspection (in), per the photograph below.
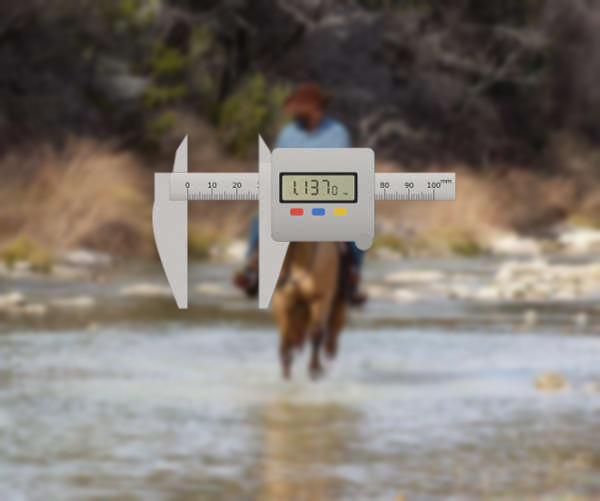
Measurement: 1.1370 in
